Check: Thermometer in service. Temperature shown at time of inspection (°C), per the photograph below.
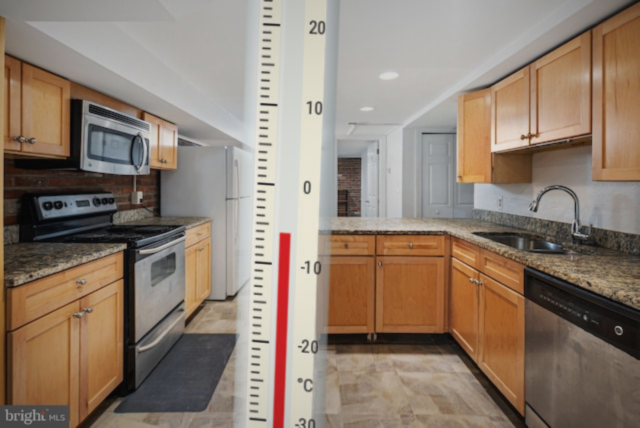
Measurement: -6 °C
